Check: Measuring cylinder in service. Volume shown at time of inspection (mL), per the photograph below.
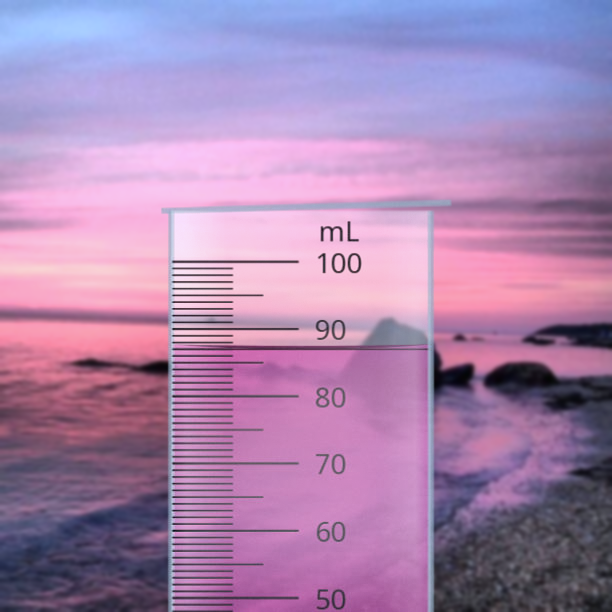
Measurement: 87 mL
